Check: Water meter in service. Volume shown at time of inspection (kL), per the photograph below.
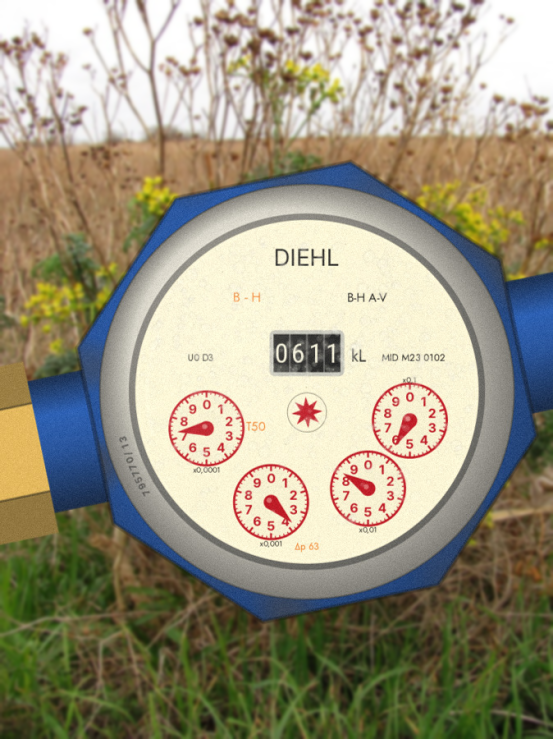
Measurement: 611.5837 kL
